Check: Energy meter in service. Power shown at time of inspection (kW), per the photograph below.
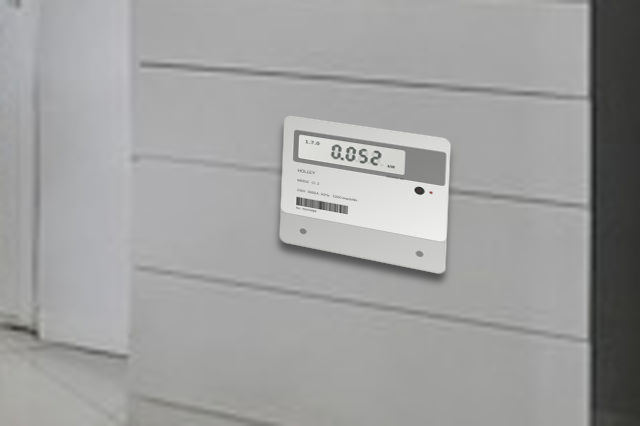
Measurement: 0.052 kW
